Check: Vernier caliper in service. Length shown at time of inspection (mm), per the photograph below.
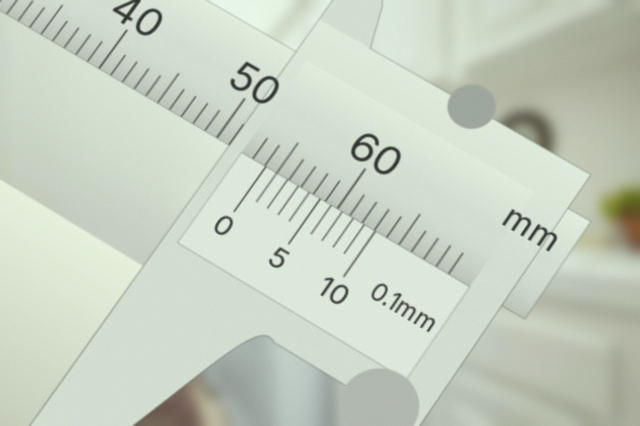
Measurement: 54.1 mm
